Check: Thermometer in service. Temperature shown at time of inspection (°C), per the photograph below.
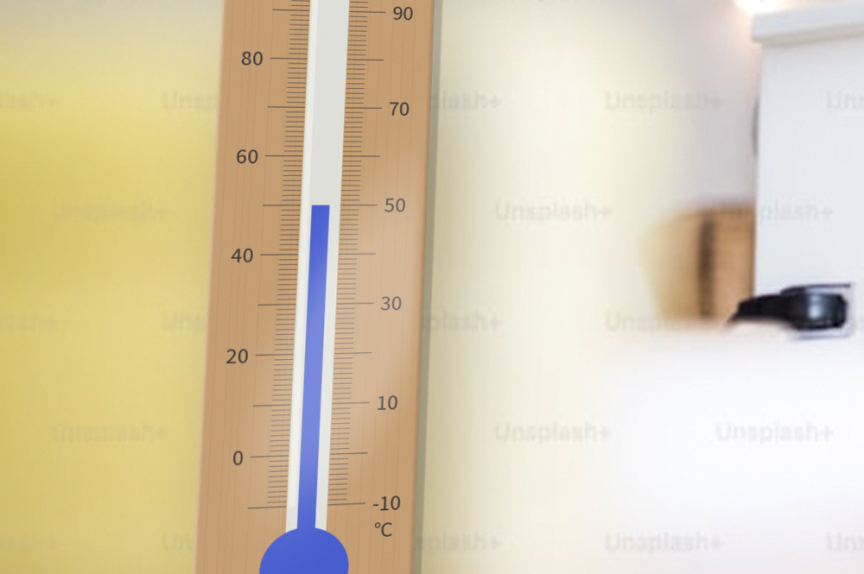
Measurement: 50 °C
